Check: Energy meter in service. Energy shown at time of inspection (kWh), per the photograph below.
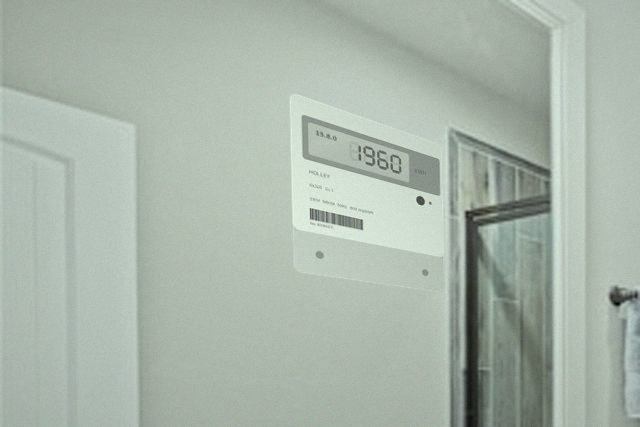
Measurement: 1960 kWh
